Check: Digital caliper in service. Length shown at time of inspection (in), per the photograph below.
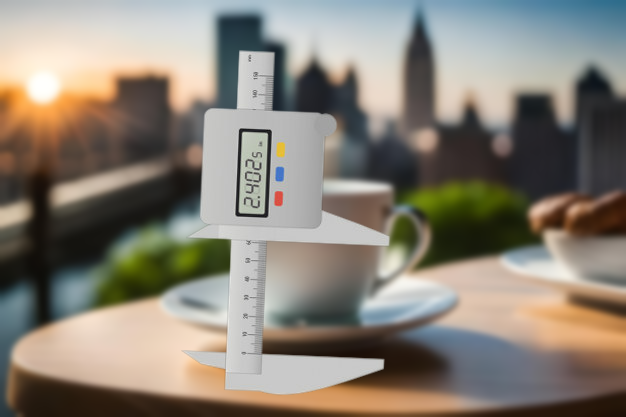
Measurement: 2.4025 in
